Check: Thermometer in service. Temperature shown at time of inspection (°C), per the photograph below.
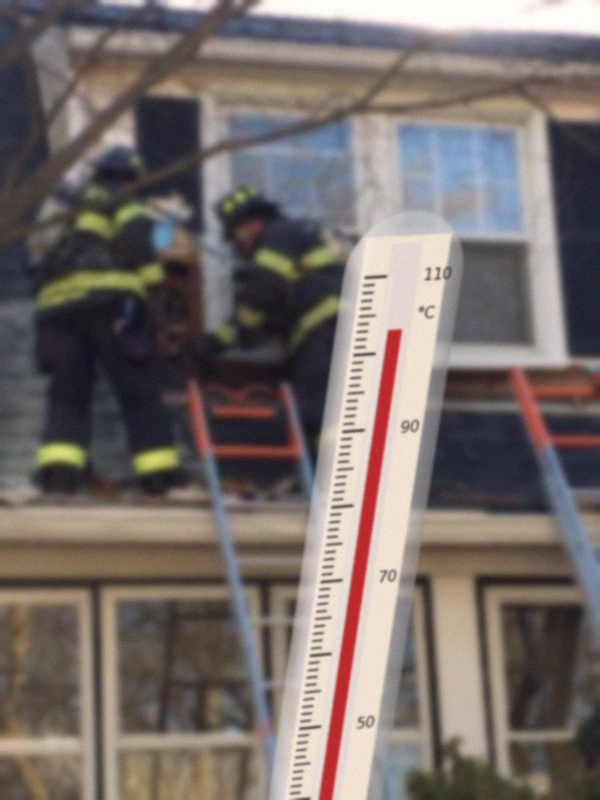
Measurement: 103 °C
